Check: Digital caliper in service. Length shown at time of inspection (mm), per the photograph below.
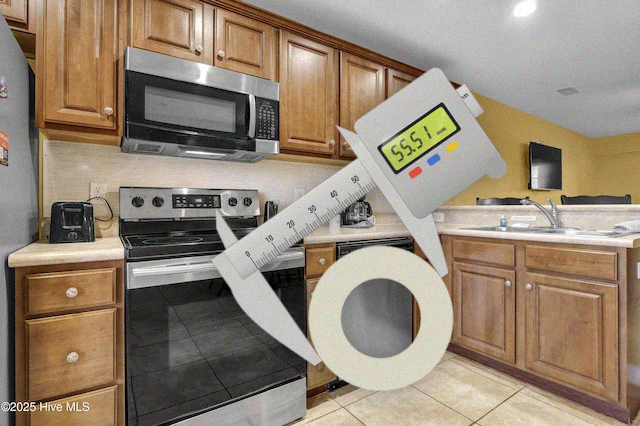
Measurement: 55.51 mm
